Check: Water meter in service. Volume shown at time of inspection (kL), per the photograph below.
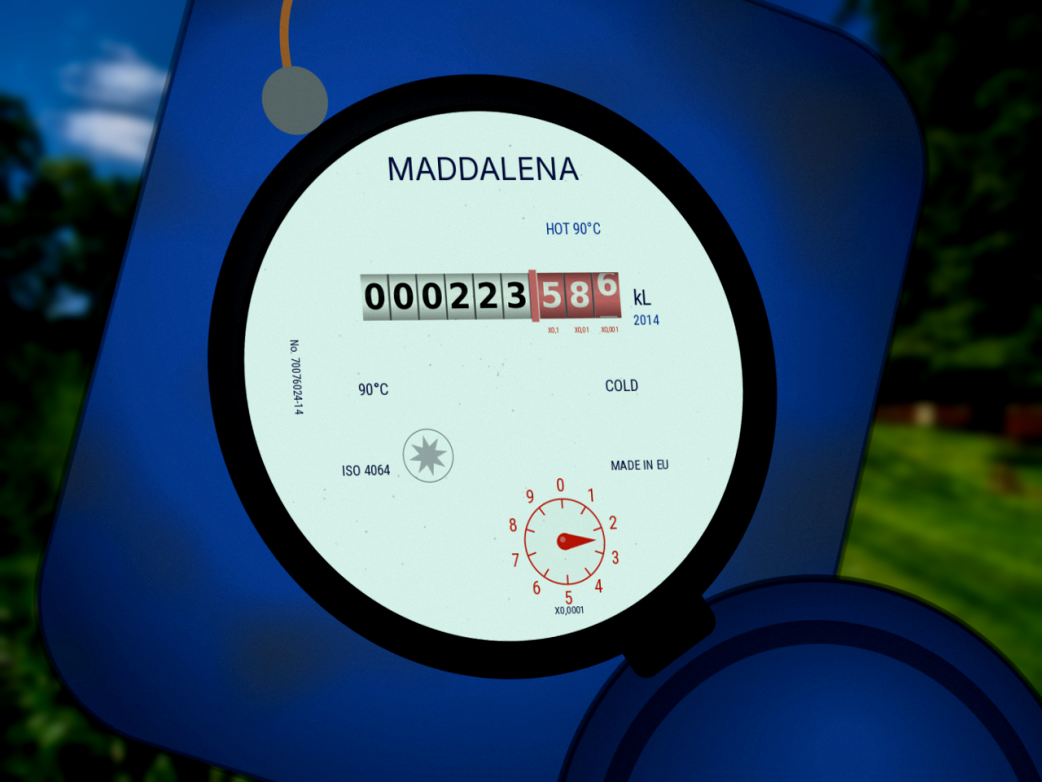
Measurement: 223.5862 kL
